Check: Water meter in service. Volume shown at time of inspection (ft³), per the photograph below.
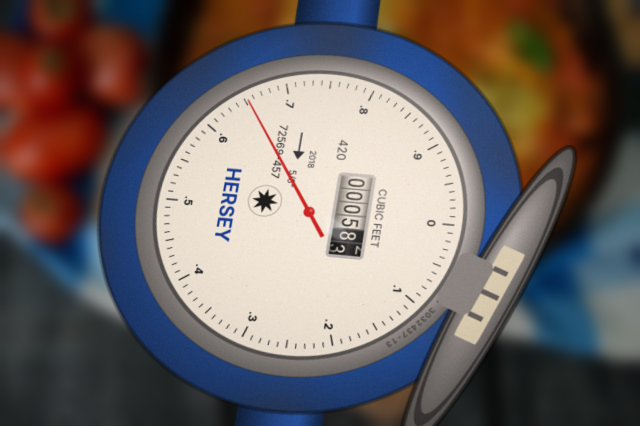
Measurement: 582.65 ft³
